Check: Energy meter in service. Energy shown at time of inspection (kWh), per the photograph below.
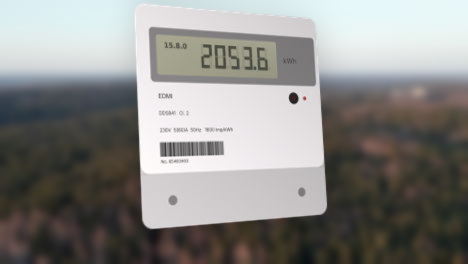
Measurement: 2053.6 kWh
